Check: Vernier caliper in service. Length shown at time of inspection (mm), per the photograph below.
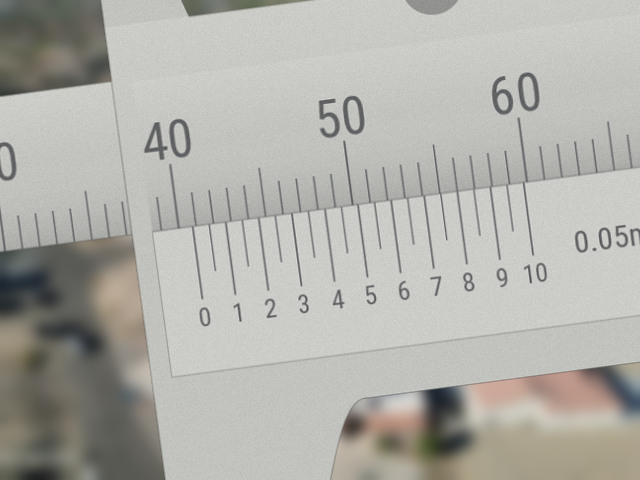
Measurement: 40.8 mm
